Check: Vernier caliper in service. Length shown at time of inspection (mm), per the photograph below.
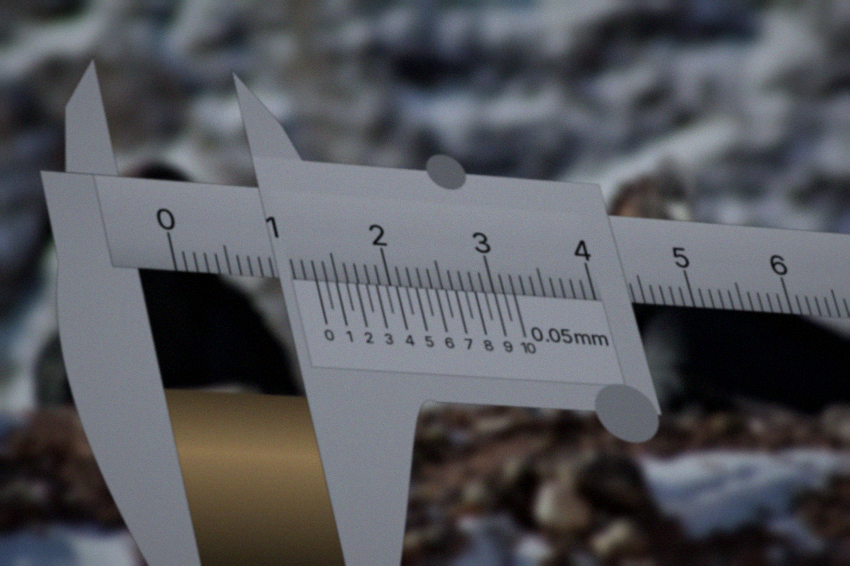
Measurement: 13.0 mm
